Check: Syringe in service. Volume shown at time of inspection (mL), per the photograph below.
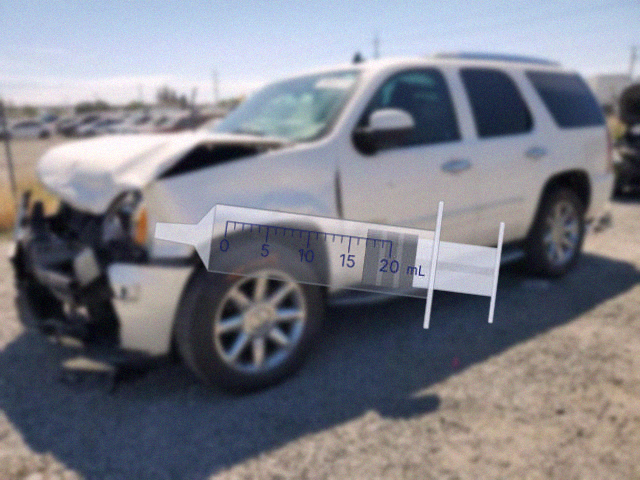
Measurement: 17 mL
